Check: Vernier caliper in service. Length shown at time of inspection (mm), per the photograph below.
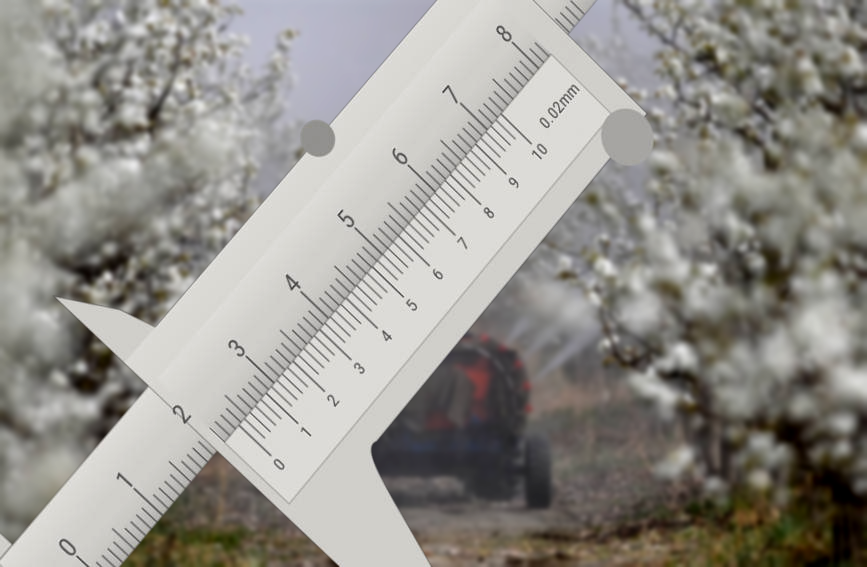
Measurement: 23.6 mm
